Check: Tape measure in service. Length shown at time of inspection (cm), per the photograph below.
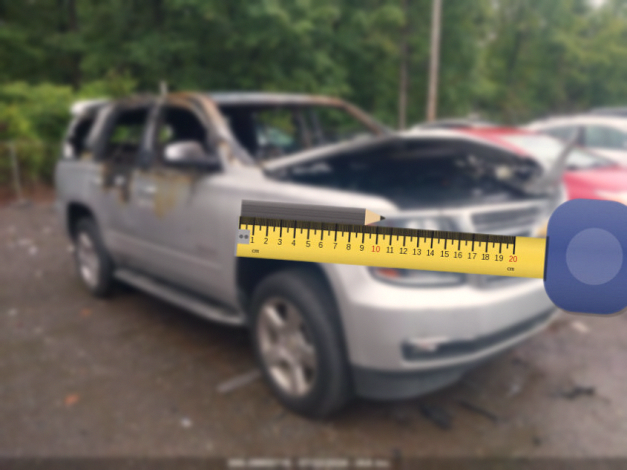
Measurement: 10.5 cm
